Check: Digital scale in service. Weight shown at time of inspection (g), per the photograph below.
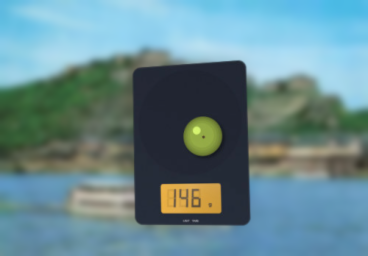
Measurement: 146 g
